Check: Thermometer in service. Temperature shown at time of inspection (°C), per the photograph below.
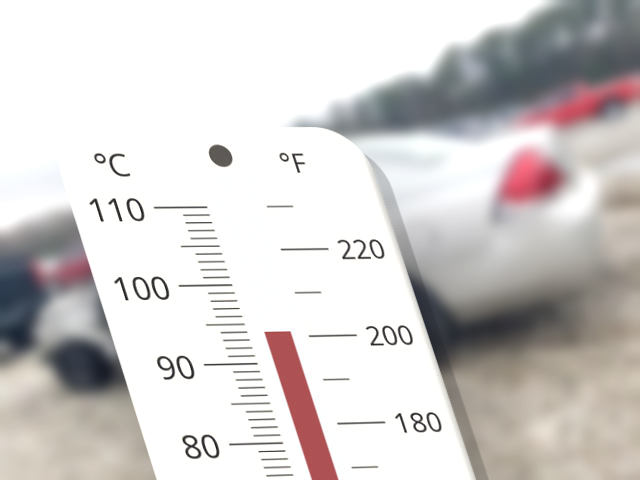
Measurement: 94 °C
